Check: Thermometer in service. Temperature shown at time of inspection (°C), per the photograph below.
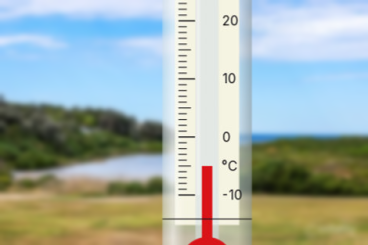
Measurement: -5 °C
